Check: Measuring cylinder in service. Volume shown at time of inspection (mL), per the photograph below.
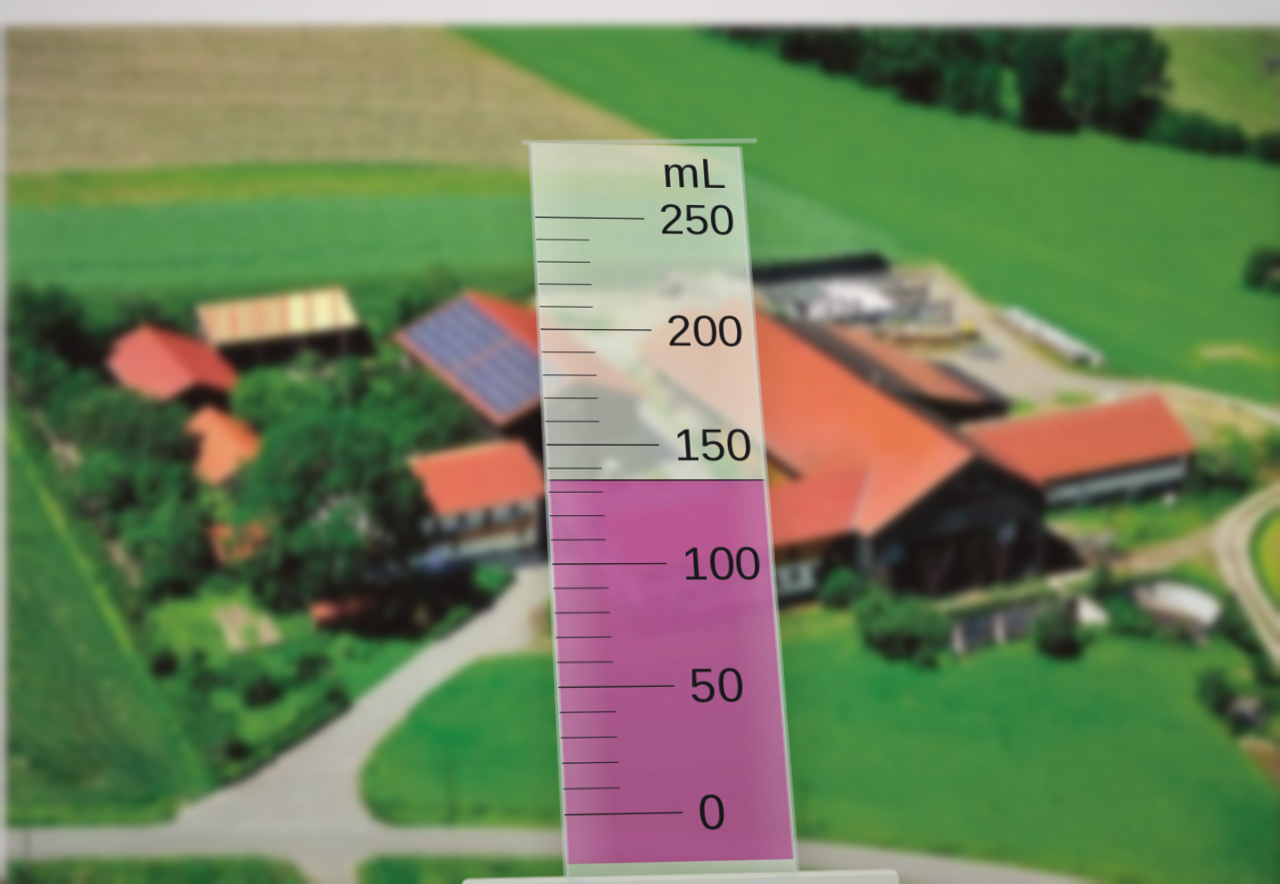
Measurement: 135 mL
